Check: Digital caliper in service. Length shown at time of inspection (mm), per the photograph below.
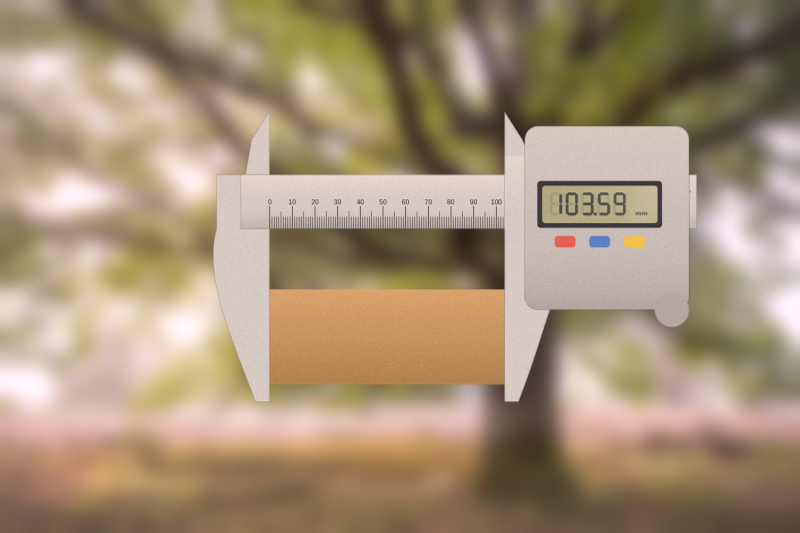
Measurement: 103.59 mm
